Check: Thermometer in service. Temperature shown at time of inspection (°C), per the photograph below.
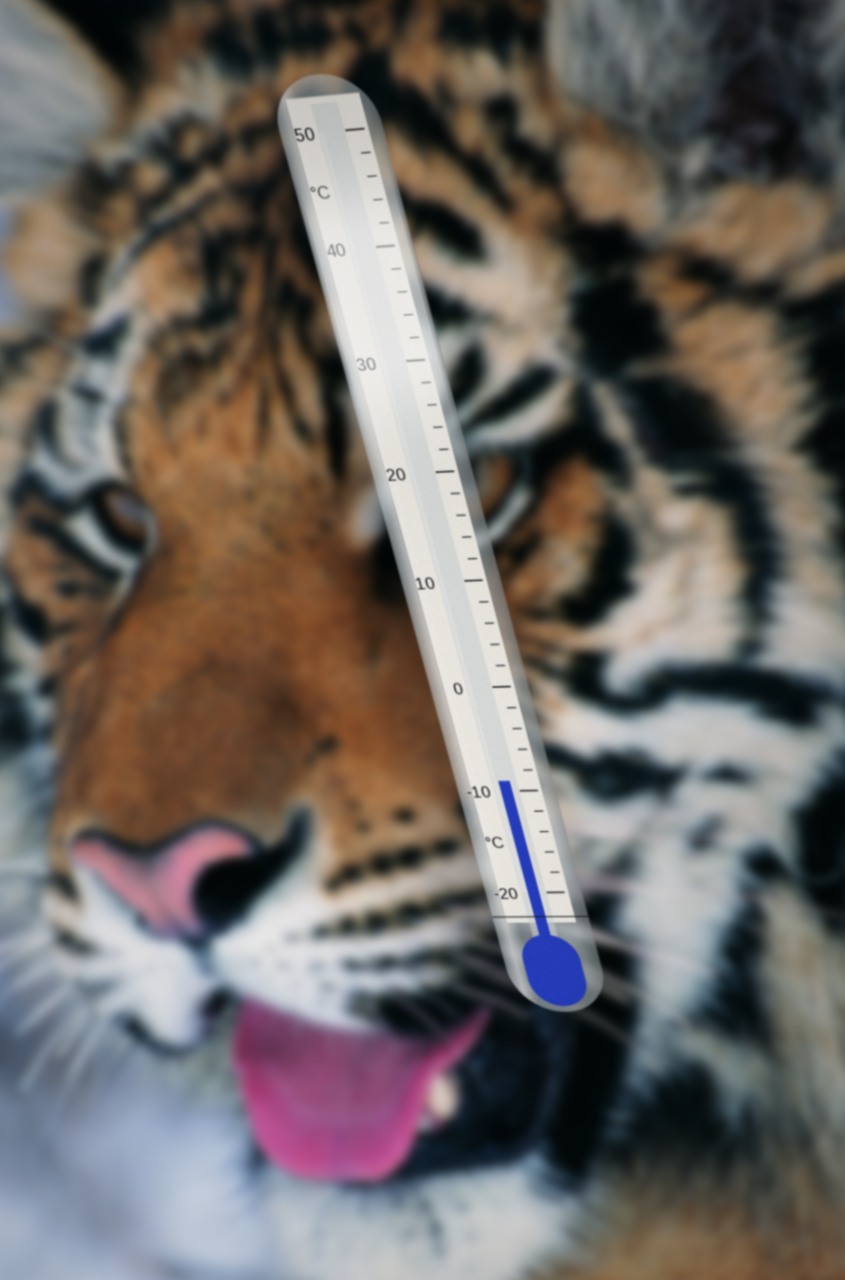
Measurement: -9 °C
